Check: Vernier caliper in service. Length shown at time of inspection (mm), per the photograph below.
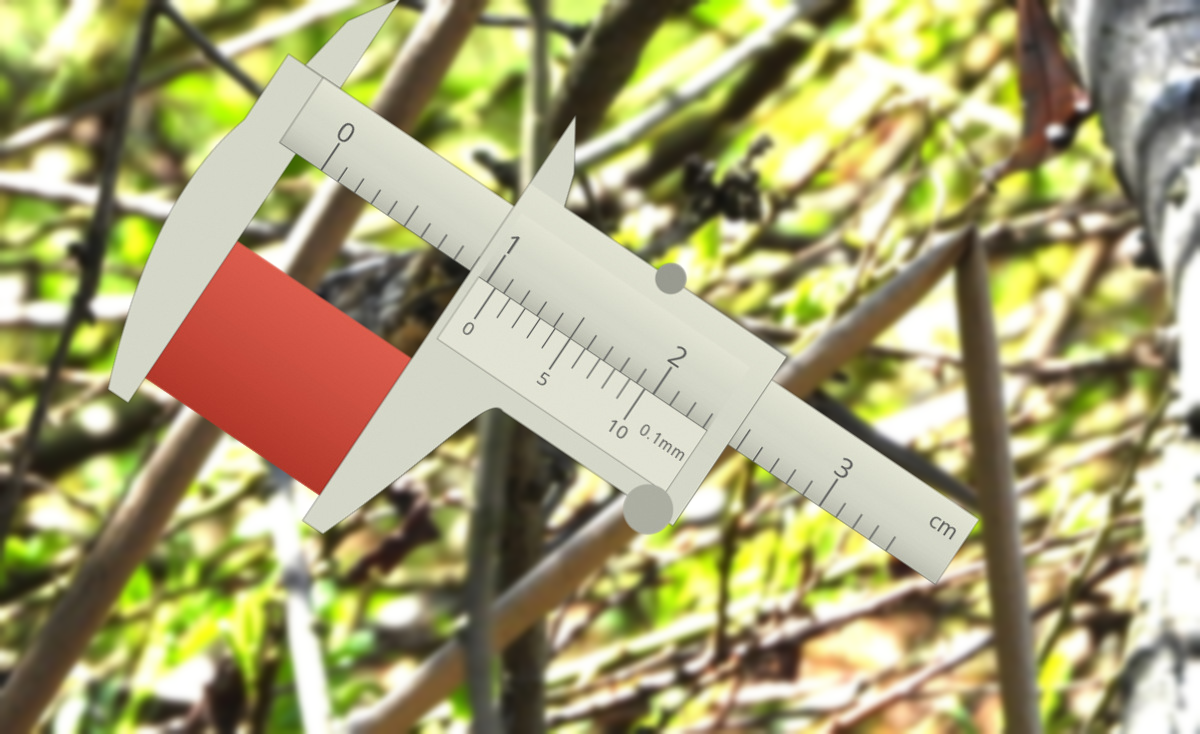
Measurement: 10.5 mm
